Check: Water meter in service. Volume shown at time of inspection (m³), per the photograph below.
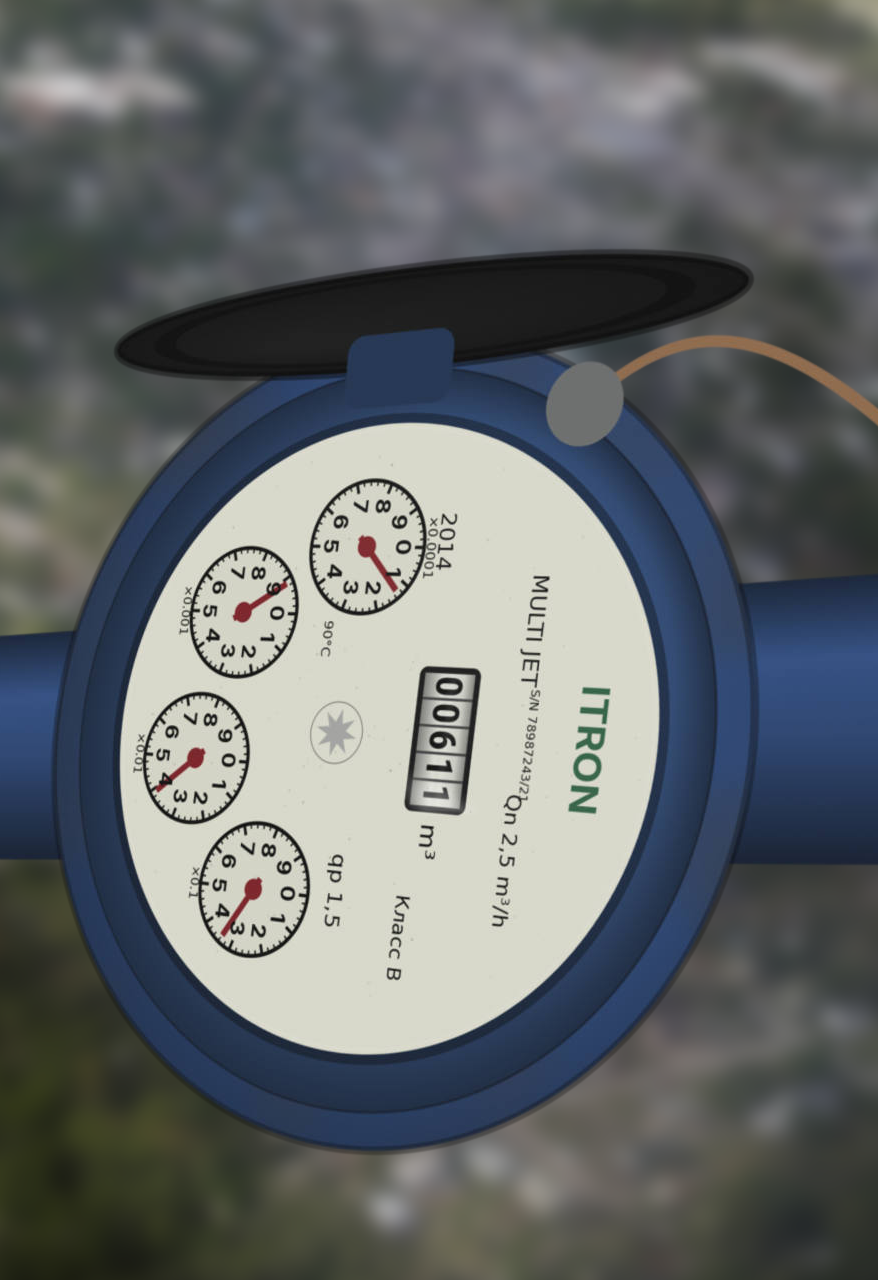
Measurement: 611.3391 m³
